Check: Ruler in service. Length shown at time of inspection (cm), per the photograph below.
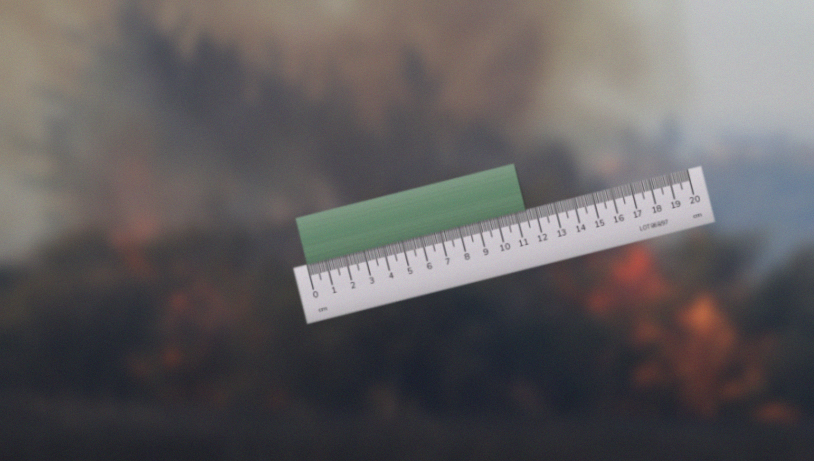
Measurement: 11.5 cm
